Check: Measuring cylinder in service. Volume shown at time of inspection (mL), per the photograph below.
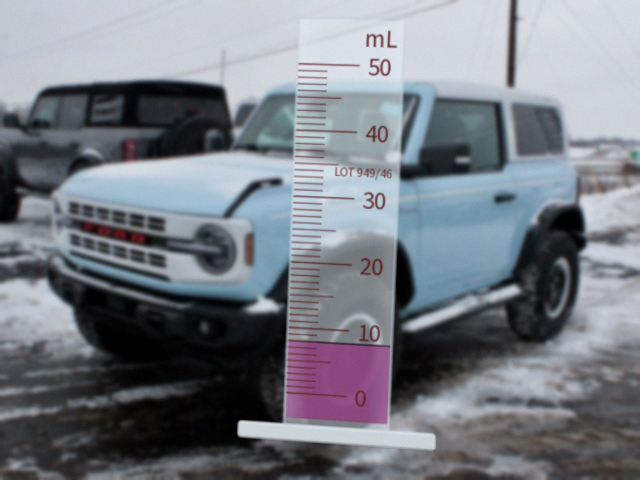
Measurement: 8 mL
